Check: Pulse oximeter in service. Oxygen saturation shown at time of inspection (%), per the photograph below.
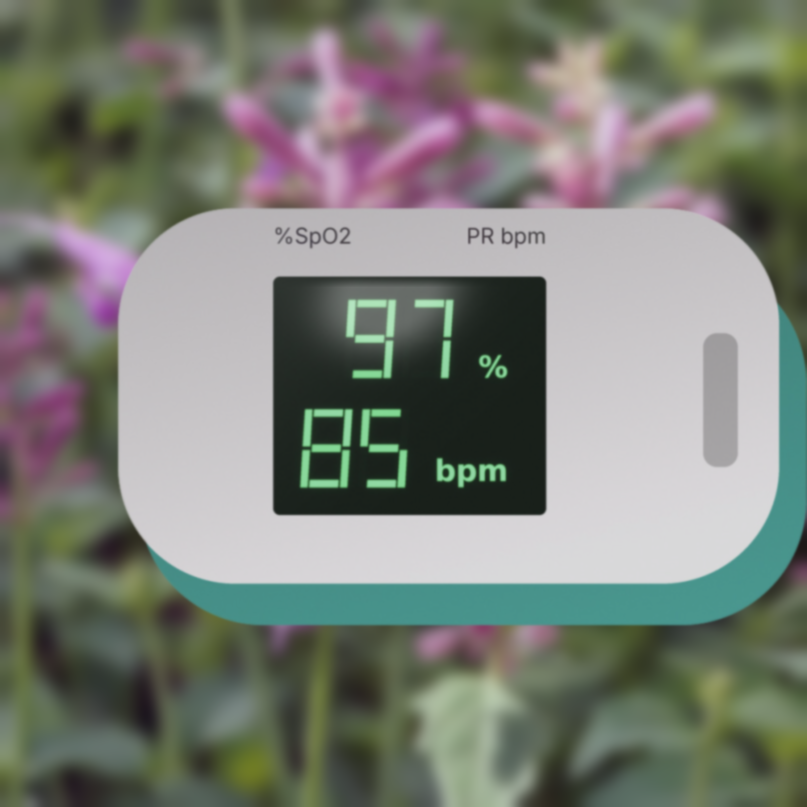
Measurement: 97 %
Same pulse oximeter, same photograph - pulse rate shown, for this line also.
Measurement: 85 bpm
